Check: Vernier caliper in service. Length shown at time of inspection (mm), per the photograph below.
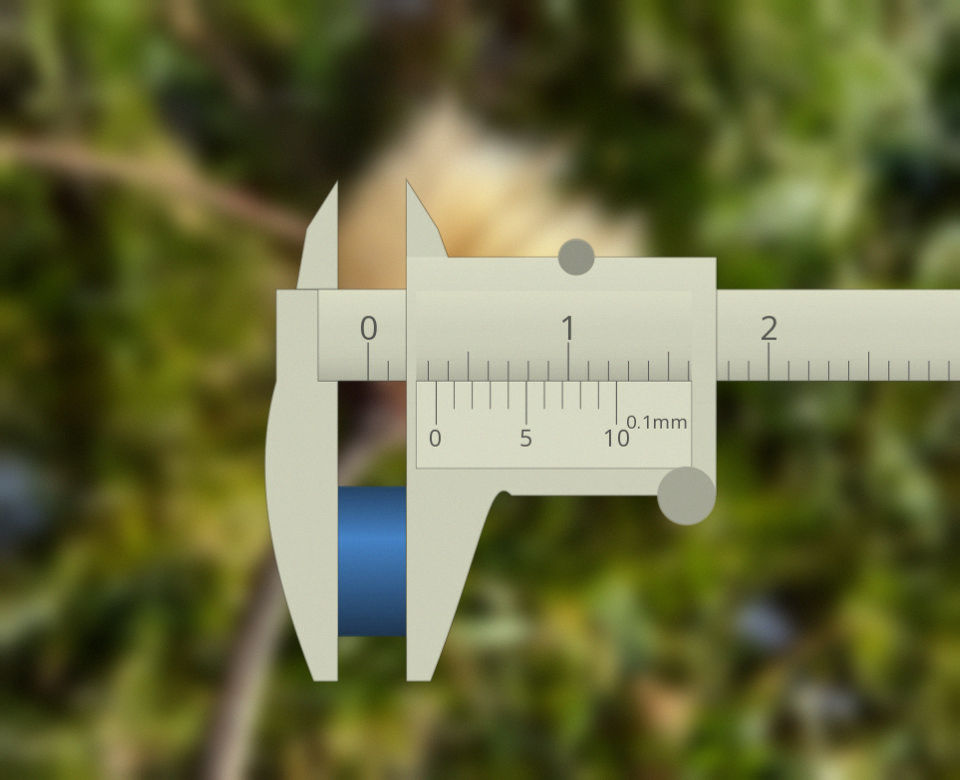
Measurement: 3.4 mm
